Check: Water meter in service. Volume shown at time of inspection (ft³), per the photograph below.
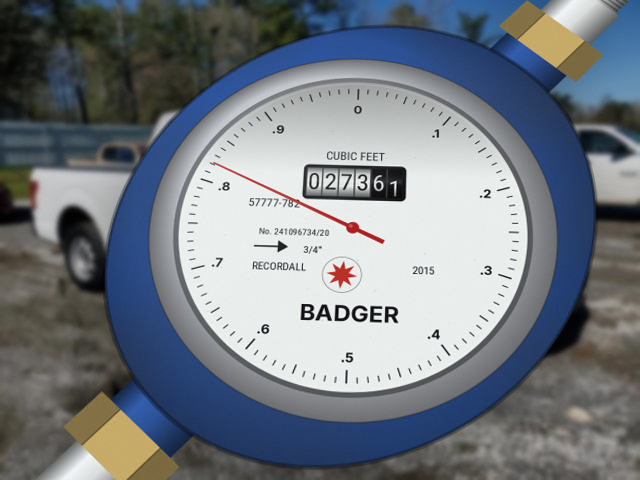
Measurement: 27360.82 ft³
